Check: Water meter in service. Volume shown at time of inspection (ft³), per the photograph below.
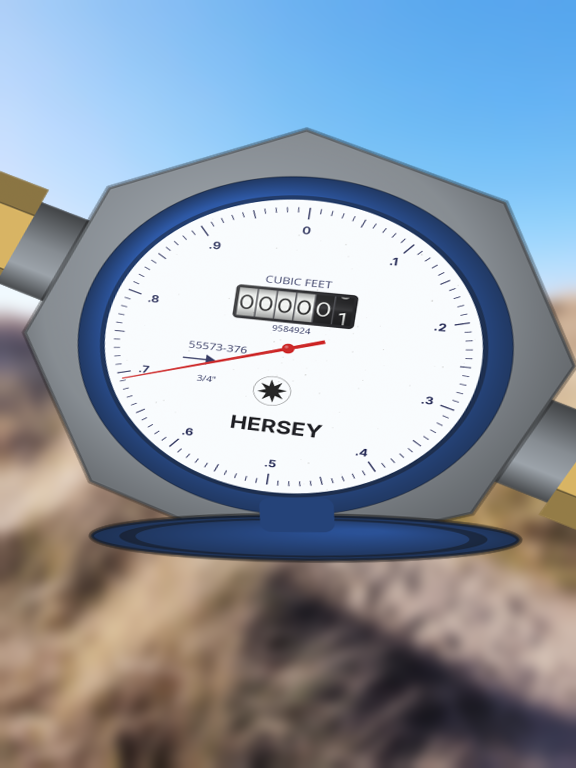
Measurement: 0.69 ft³
